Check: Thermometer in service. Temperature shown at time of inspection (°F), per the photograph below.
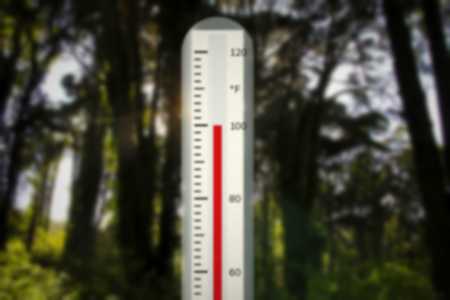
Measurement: 100 °F
